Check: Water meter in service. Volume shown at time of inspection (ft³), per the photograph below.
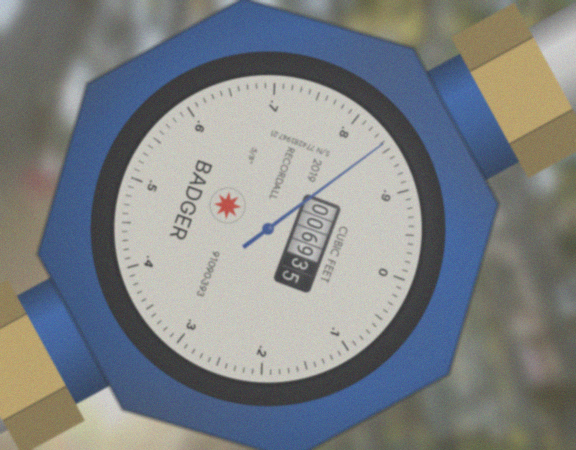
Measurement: 6934.84 ft³
